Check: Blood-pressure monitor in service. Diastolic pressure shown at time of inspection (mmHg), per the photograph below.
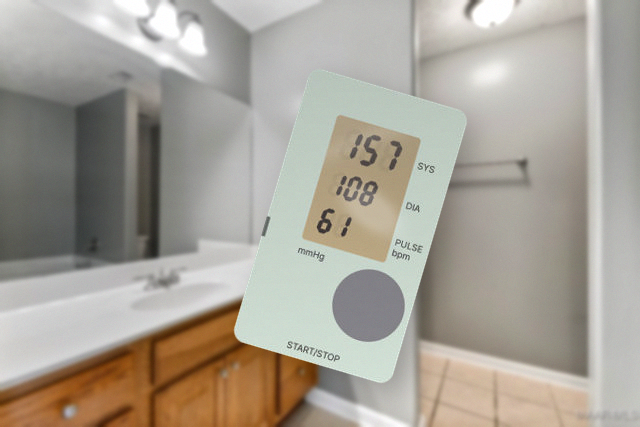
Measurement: 108 mmHg
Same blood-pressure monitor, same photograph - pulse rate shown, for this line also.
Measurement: 61 bpm
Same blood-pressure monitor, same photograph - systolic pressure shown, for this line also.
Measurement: 157 mmHg
